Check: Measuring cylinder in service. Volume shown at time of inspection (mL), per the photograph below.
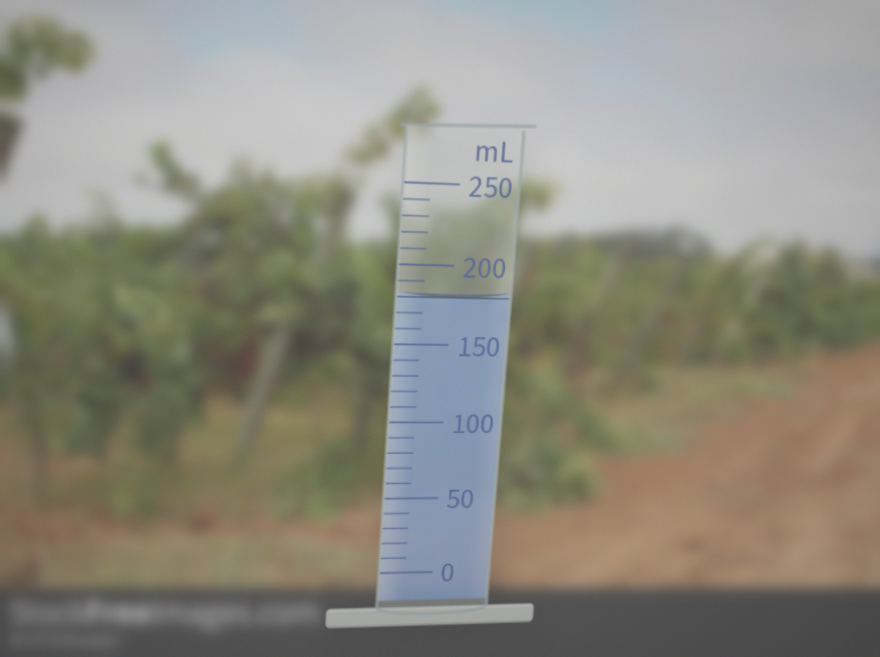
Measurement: 180 mL
